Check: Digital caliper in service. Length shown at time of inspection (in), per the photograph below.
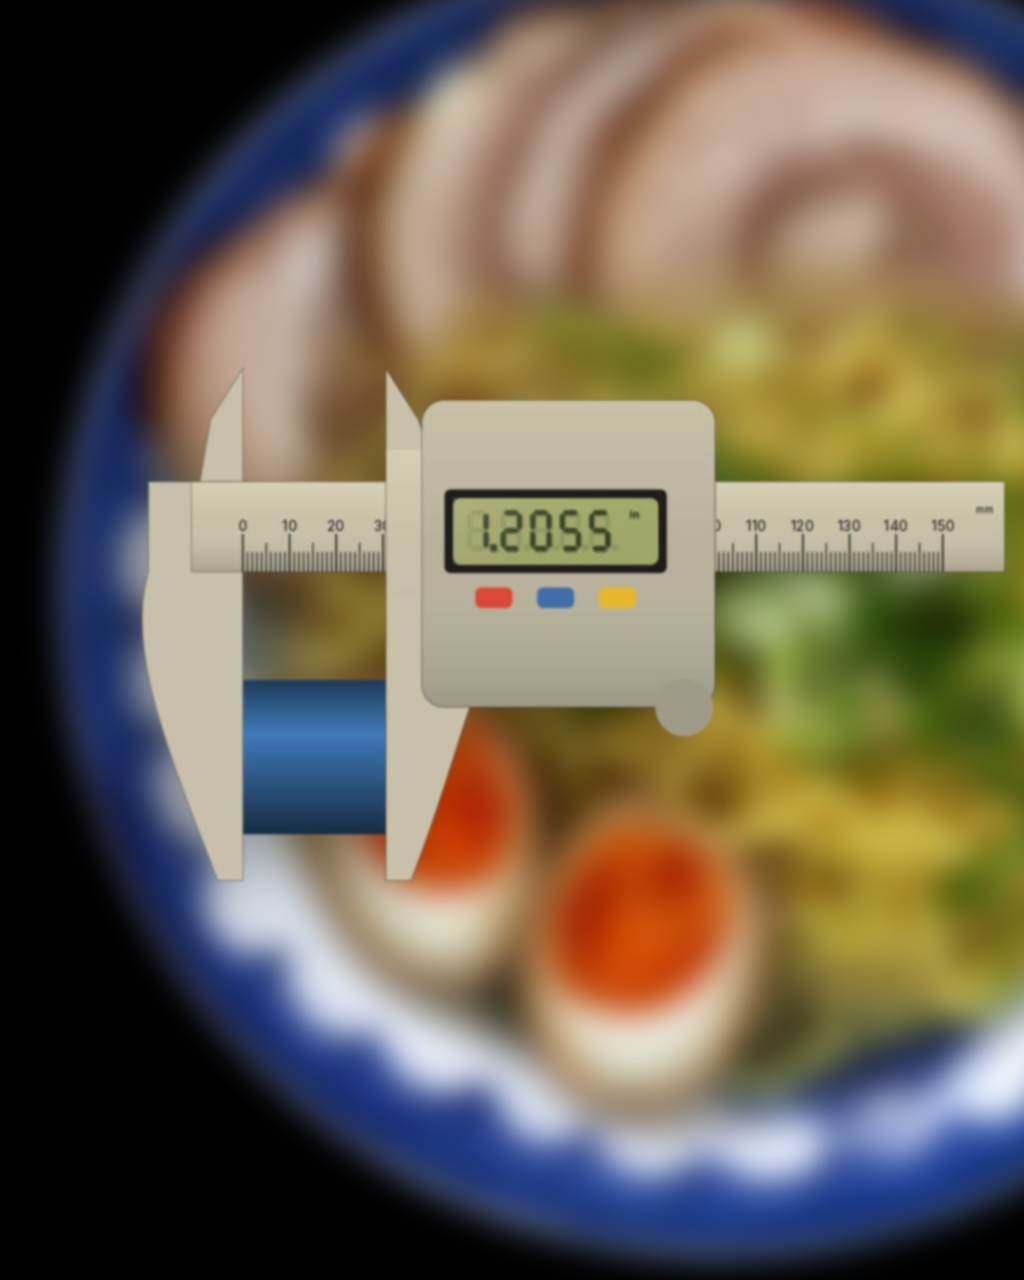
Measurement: 1.2055 in
